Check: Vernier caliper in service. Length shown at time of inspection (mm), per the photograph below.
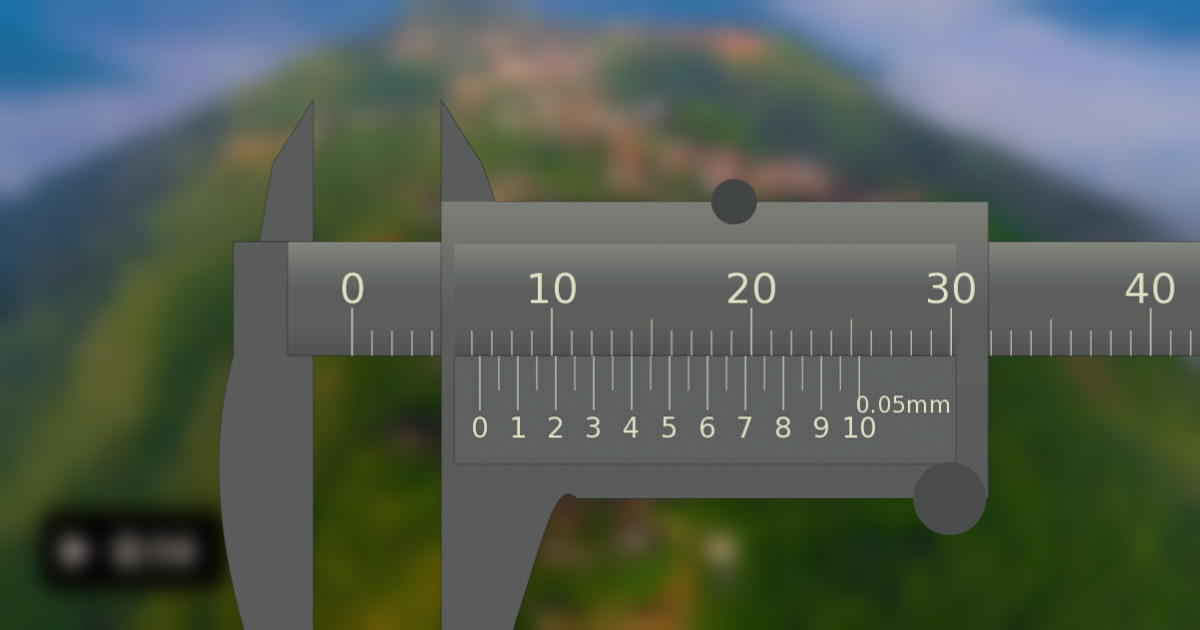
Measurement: 6.4 mm
